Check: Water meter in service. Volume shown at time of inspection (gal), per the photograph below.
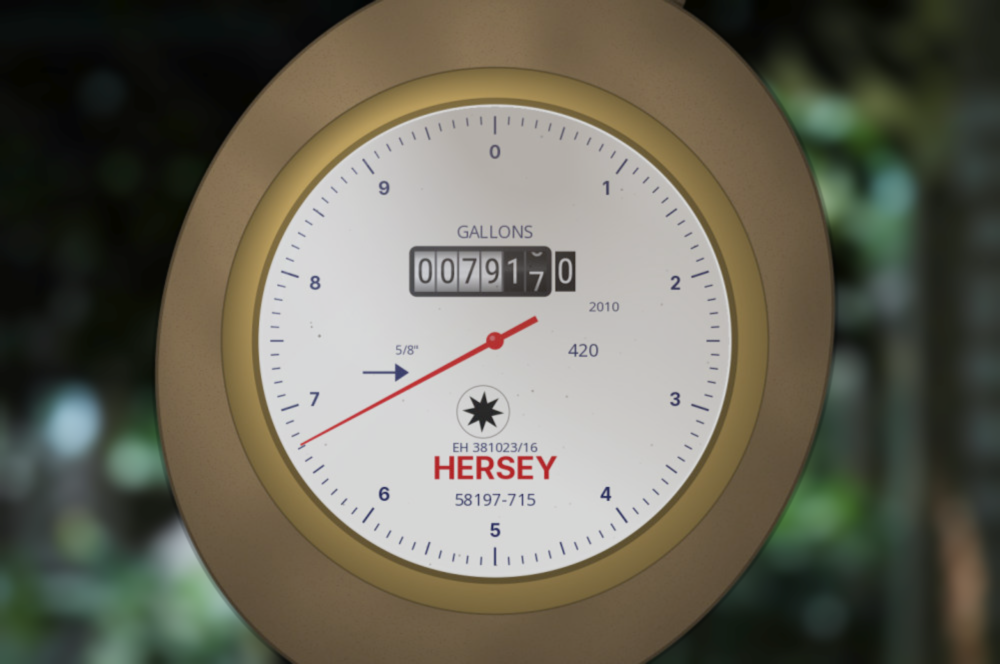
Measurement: 79166.7 gal
